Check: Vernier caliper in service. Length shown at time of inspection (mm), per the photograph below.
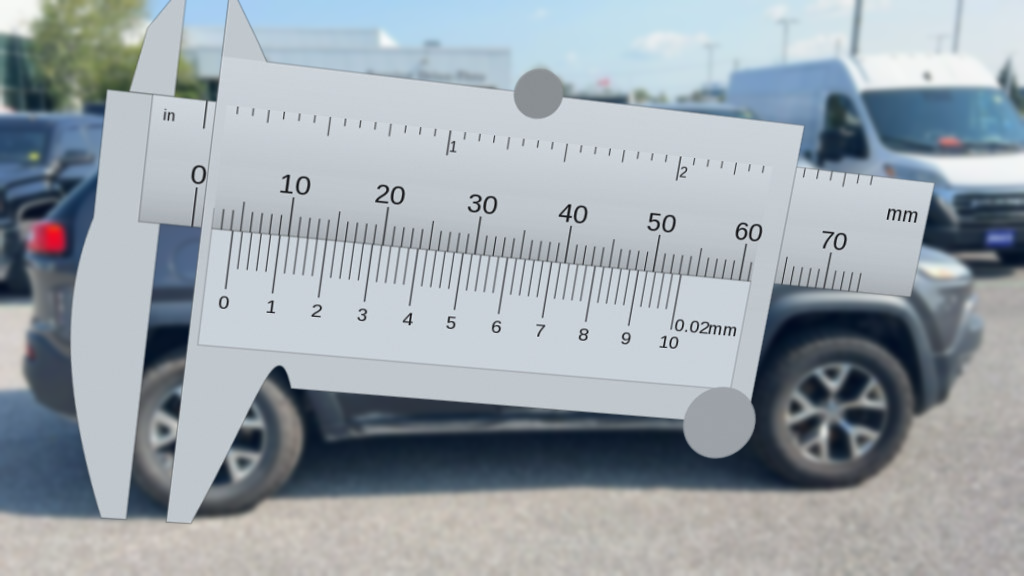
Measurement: 4.2 mm
